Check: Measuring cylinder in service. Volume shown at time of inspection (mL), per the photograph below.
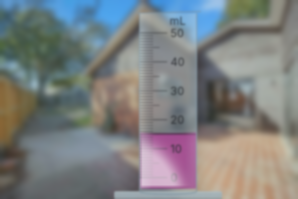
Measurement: 15 mL
